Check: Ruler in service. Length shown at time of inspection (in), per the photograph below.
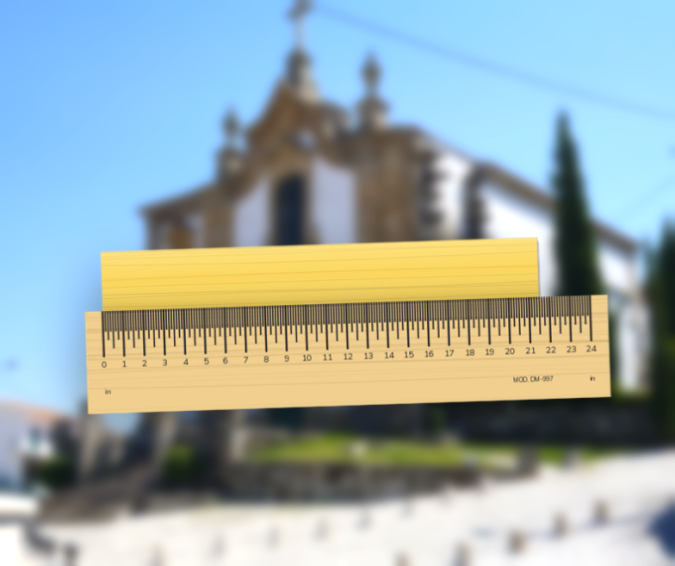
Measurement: 21.5 in
